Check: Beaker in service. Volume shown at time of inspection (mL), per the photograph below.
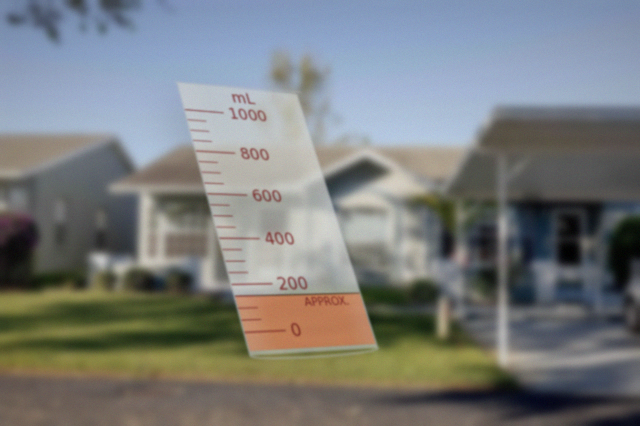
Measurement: 150 mL
